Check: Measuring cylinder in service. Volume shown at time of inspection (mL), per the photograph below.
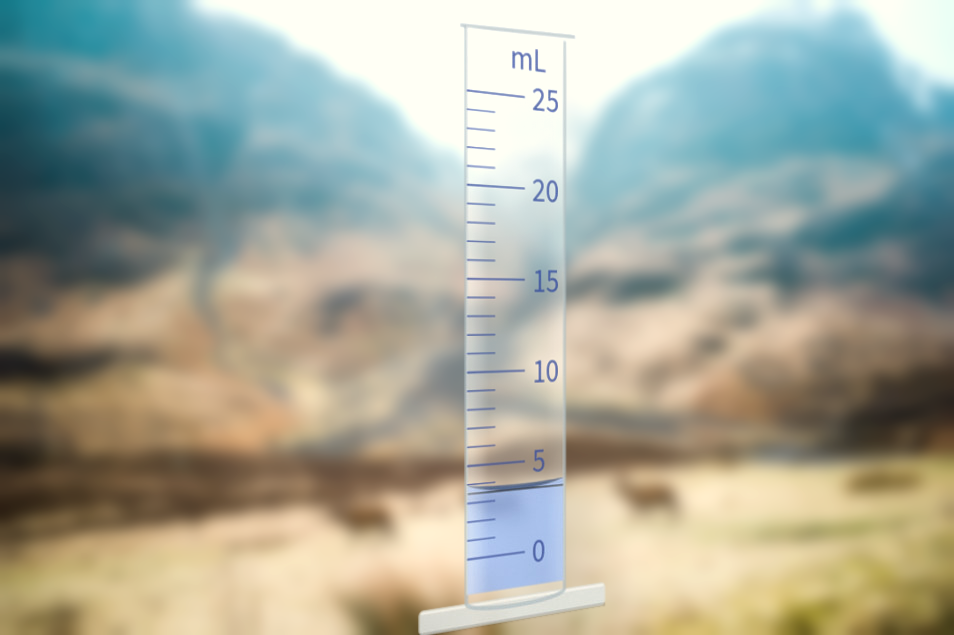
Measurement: 3.5 mL
